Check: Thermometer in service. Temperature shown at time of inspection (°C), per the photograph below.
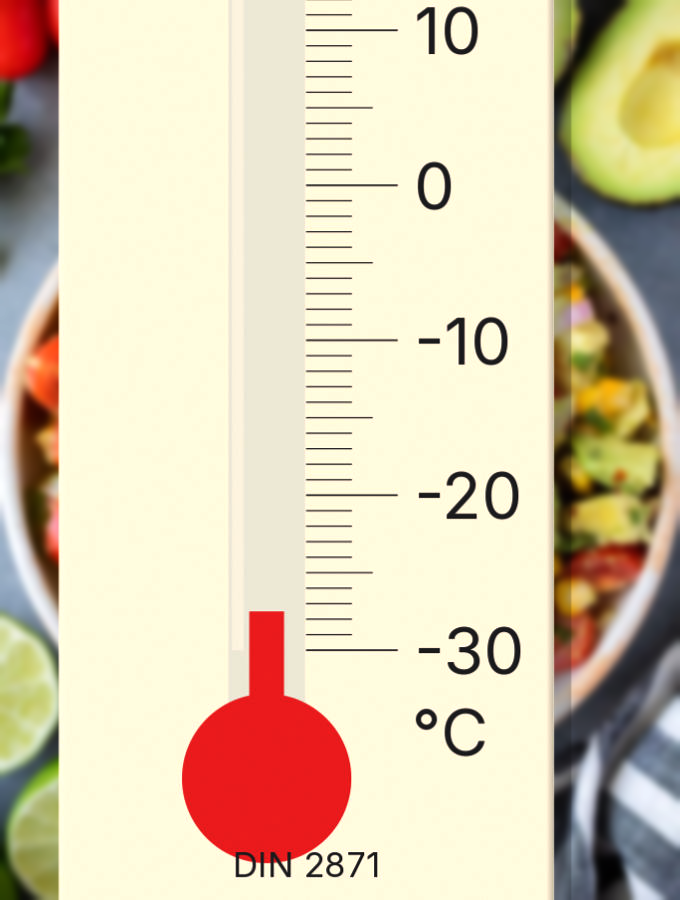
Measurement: -27.5 °C
